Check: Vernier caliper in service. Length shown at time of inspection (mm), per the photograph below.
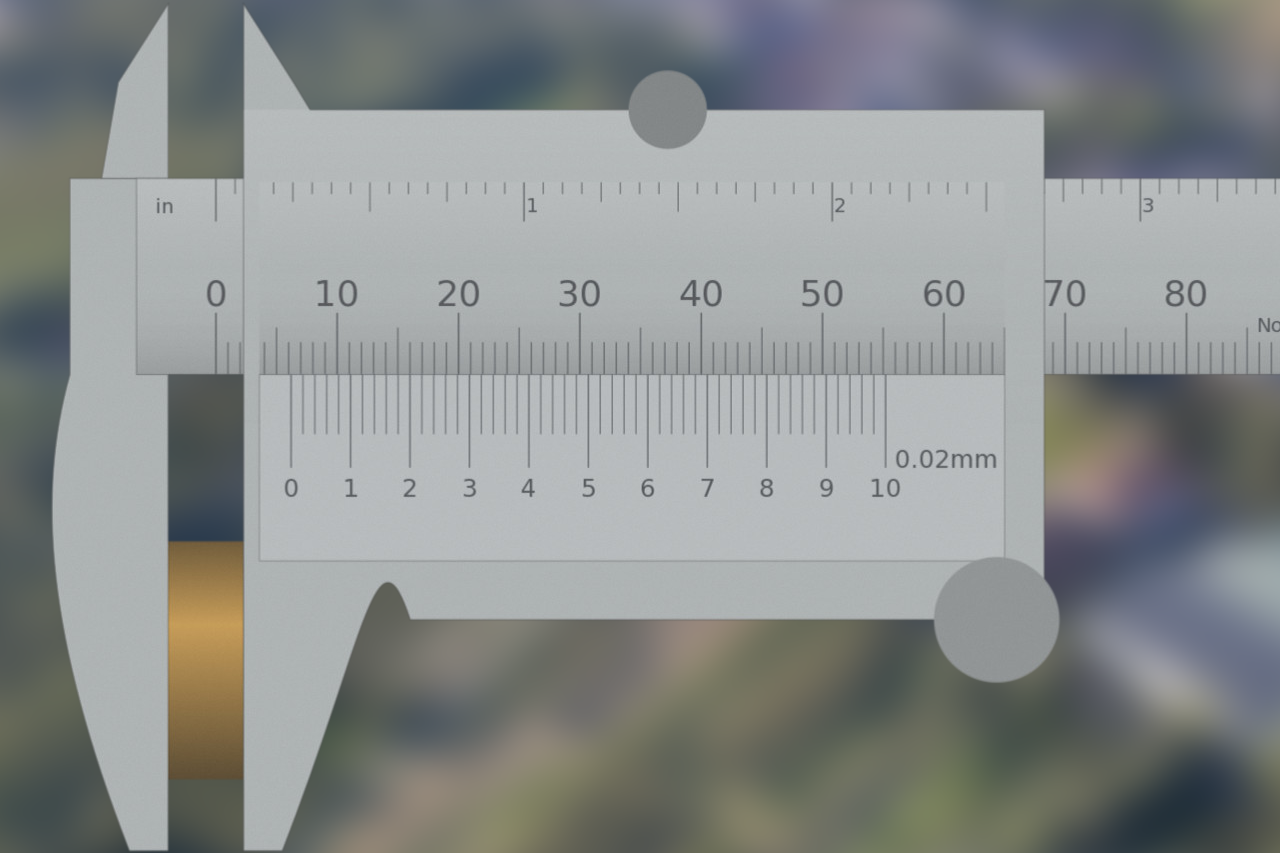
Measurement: 6.2 mm
